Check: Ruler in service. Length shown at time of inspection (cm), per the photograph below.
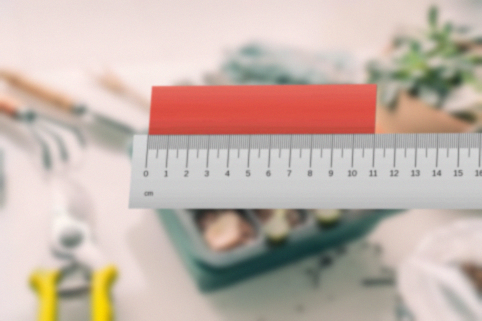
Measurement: 11 cm
